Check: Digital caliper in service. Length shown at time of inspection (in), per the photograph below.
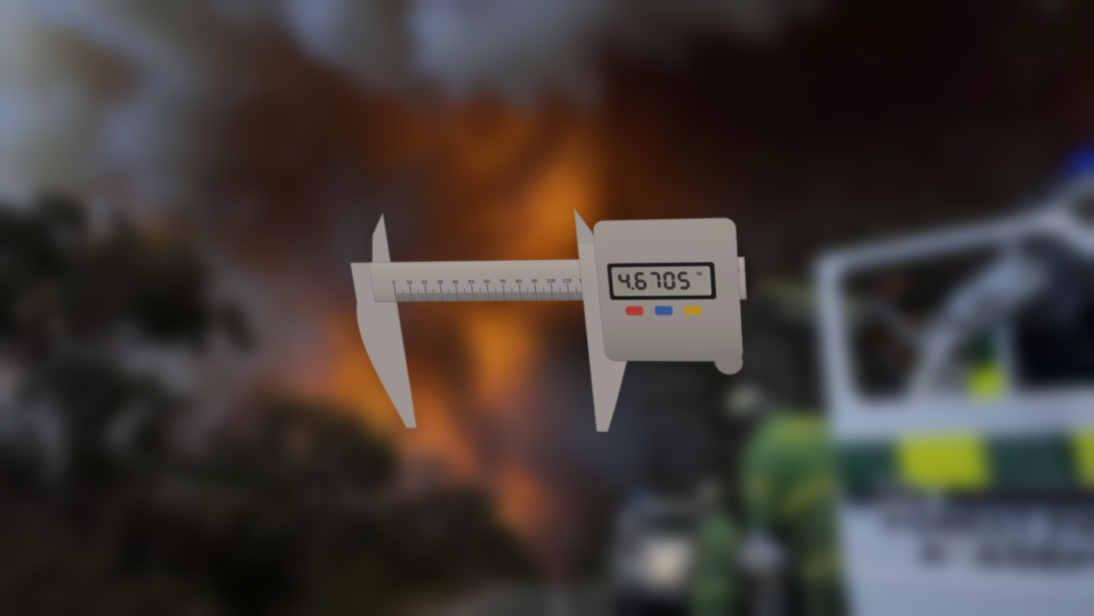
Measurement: 4.6705 in
